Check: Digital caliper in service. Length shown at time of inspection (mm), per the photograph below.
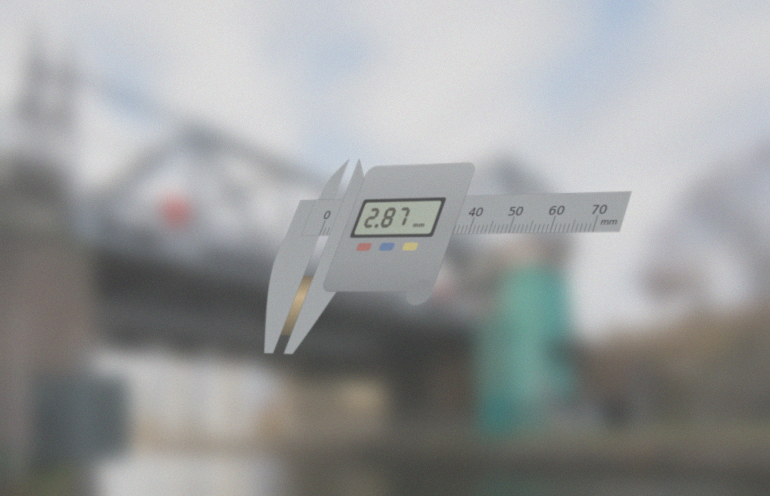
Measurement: 2.87 mm
